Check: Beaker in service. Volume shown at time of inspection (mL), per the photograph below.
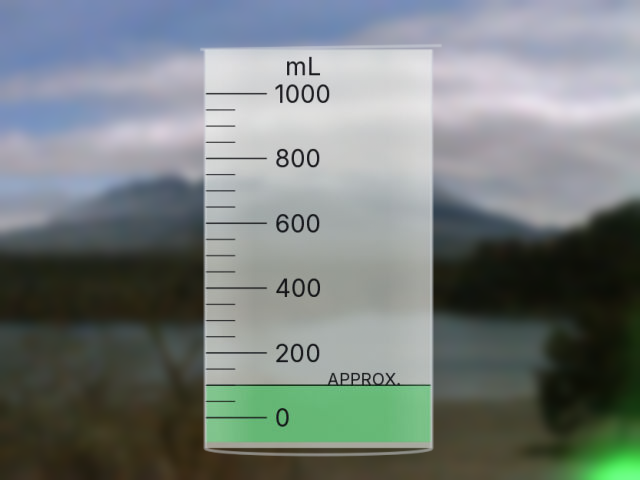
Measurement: 100 mL
